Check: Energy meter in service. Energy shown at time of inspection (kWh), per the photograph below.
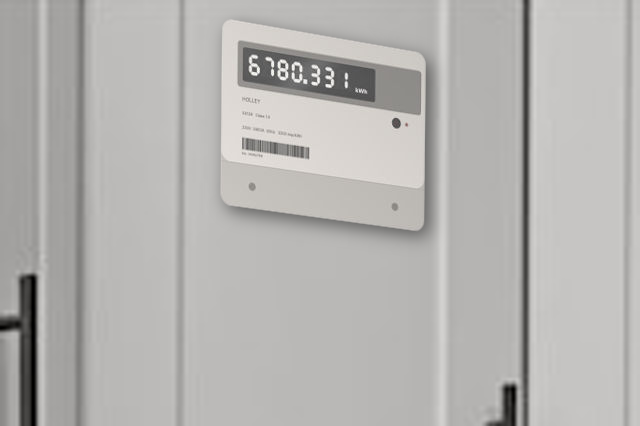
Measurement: 6780.331 kWh
